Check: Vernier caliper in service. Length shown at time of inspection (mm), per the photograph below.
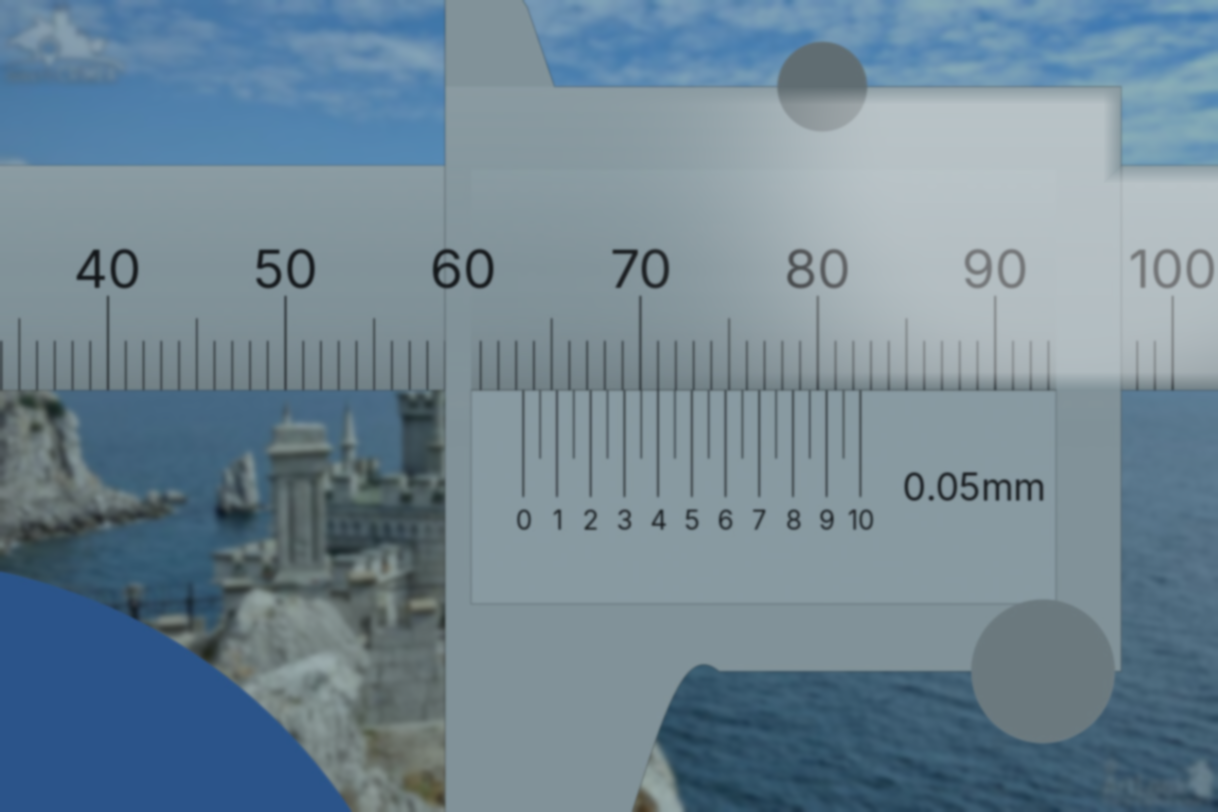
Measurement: 63.4 mm
